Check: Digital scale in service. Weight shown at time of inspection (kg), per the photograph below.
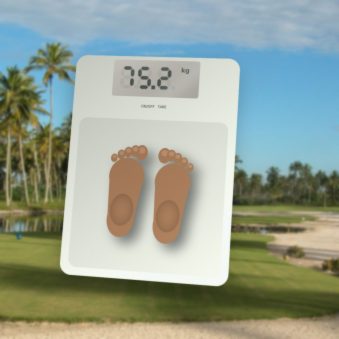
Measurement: 75.2 kg
